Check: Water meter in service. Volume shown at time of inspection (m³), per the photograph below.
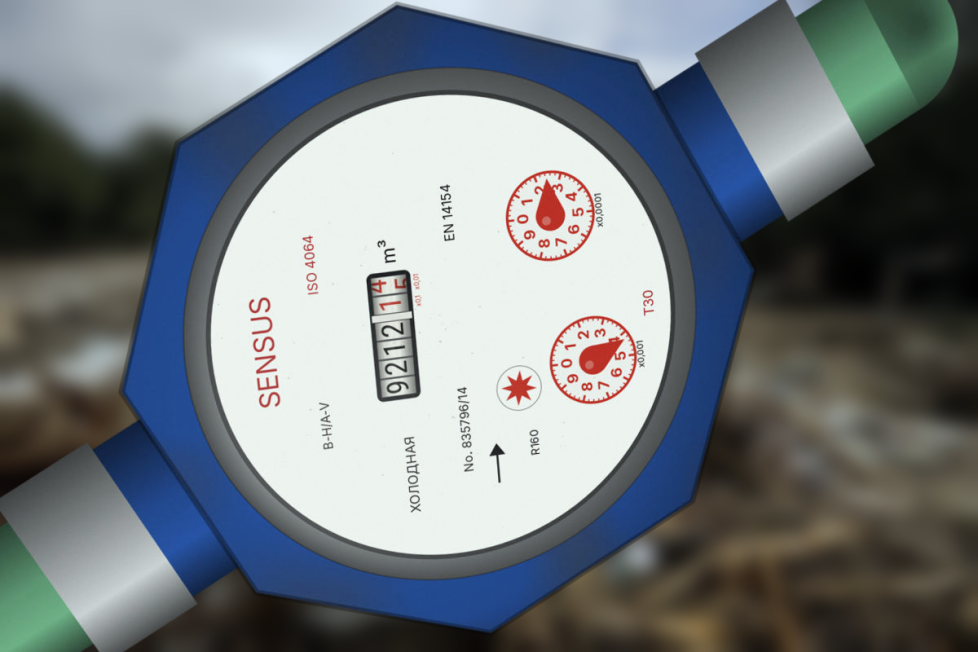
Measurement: 9212.1442 m³
